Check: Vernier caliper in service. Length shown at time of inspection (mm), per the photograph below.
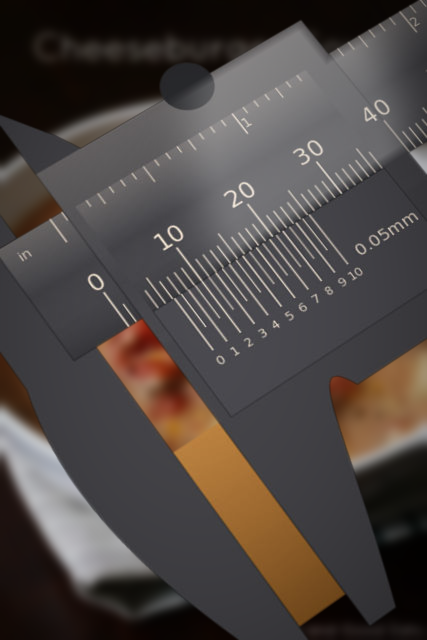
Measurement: 6.2 mm
